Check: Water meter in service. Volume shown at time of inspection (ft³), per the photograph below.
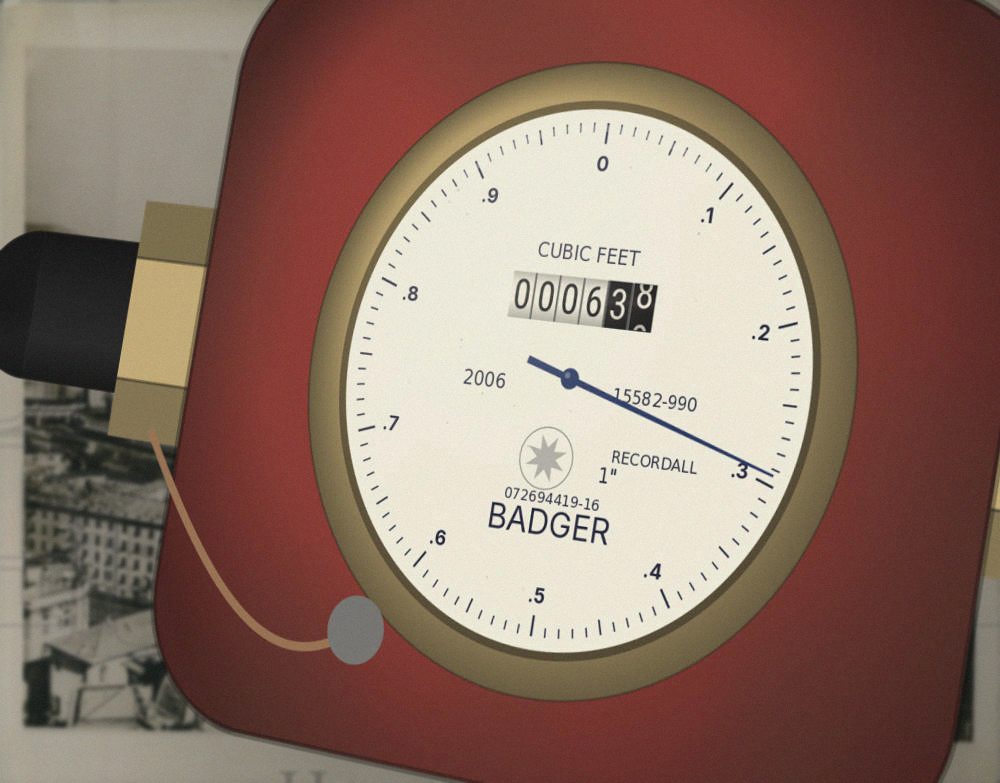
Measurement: 638.29 ft³
